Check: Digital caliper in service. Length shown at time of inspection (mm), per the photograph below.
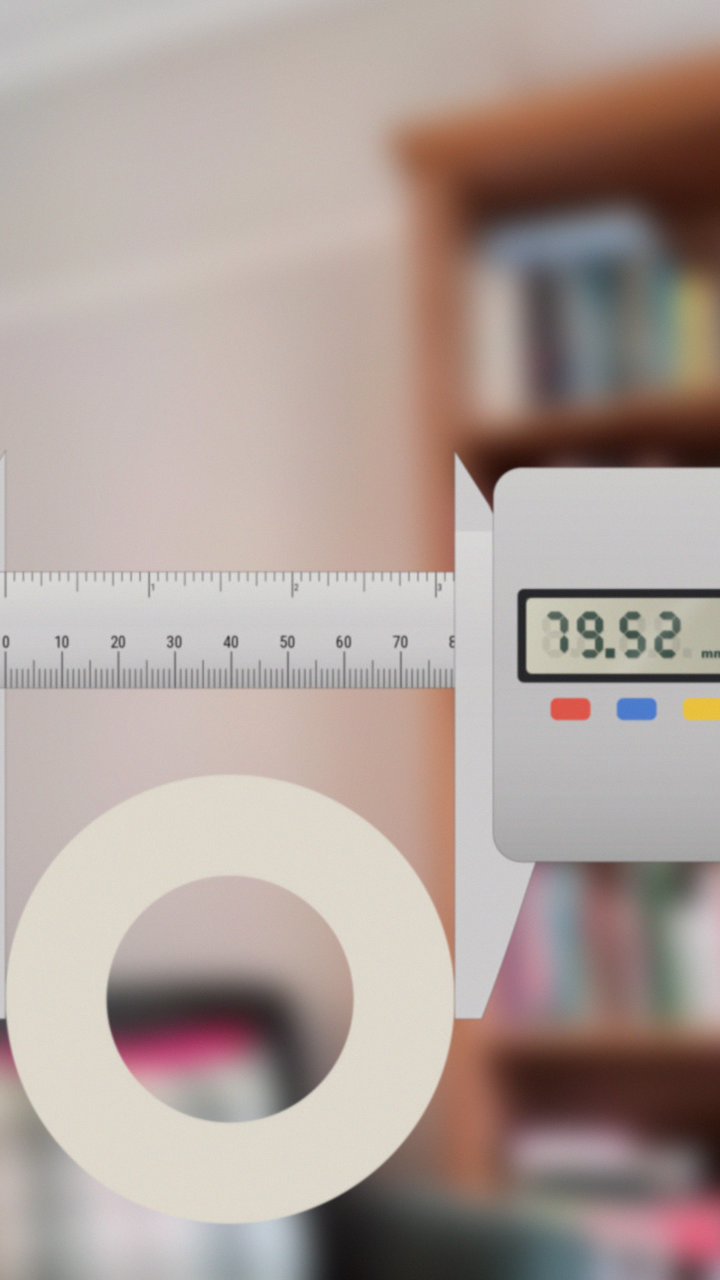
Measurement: 79.52 mm
